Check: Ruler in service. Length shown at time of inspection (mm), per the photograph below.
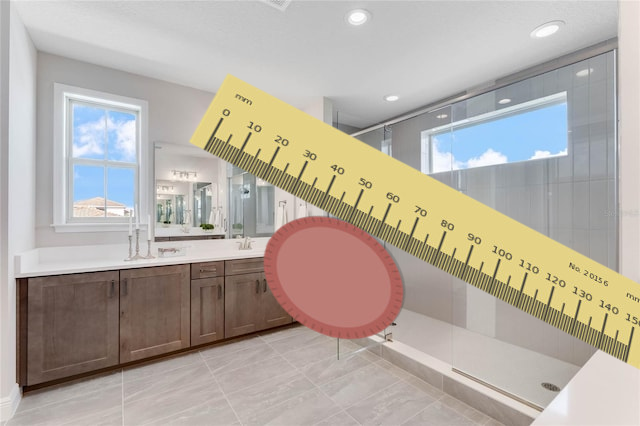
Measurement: 45 mm
